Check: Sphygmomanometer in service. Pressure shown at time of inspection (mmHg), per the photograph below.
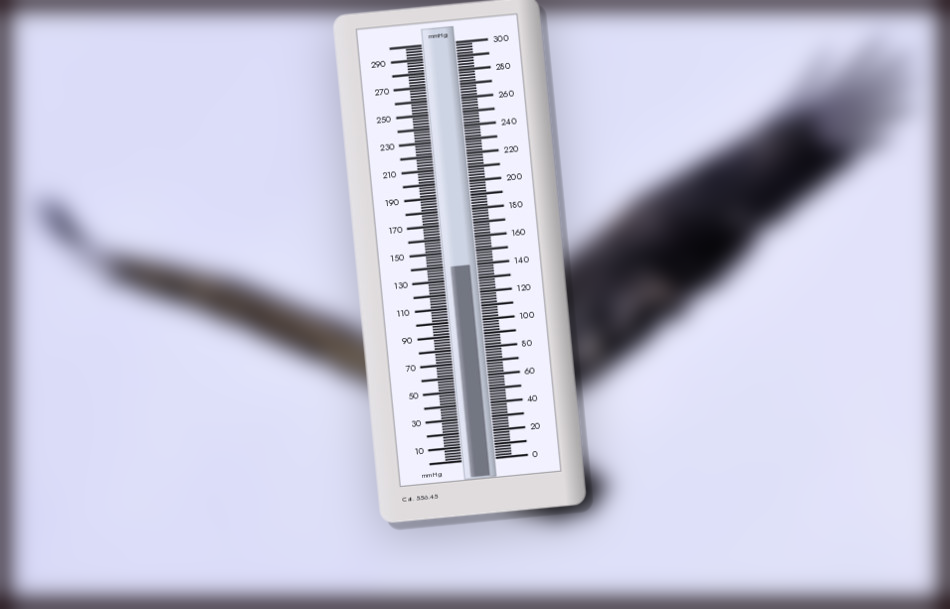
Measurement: 140 mmHg
